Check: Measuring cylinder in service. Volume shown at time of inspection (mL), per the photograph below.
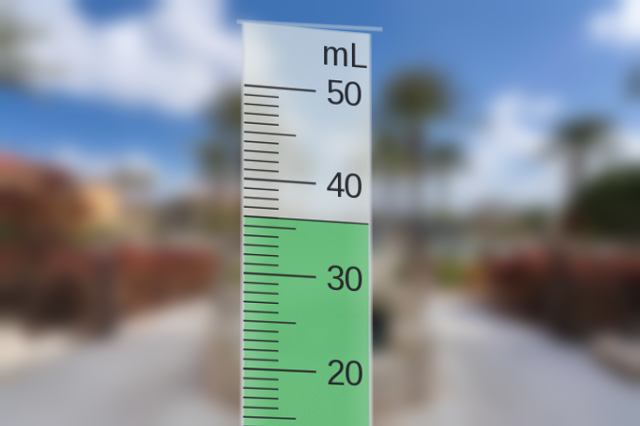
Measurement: 36 mL
